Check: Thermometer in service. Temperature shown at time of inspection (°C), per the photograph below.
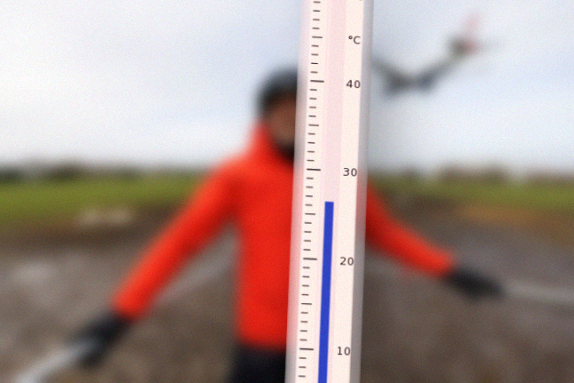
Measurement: 26.5 °C
